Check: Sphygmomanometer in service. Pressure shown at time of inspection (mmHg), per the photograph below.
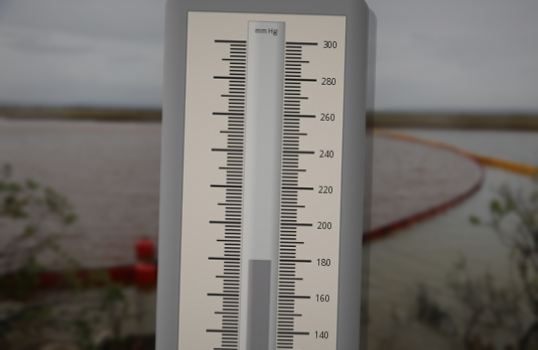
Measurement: 180 mmHg
